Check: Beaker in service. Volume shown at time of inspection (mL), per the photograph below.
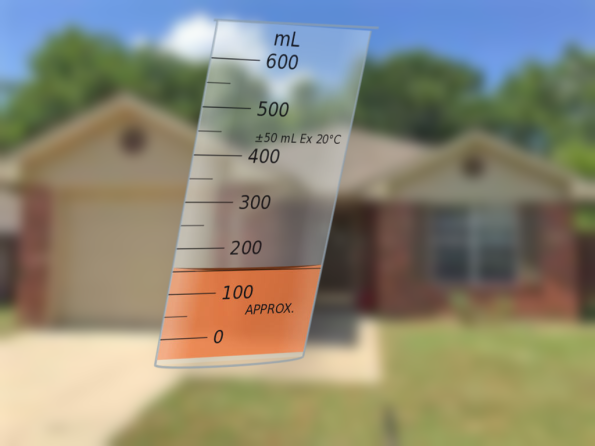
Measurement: 150 mL
